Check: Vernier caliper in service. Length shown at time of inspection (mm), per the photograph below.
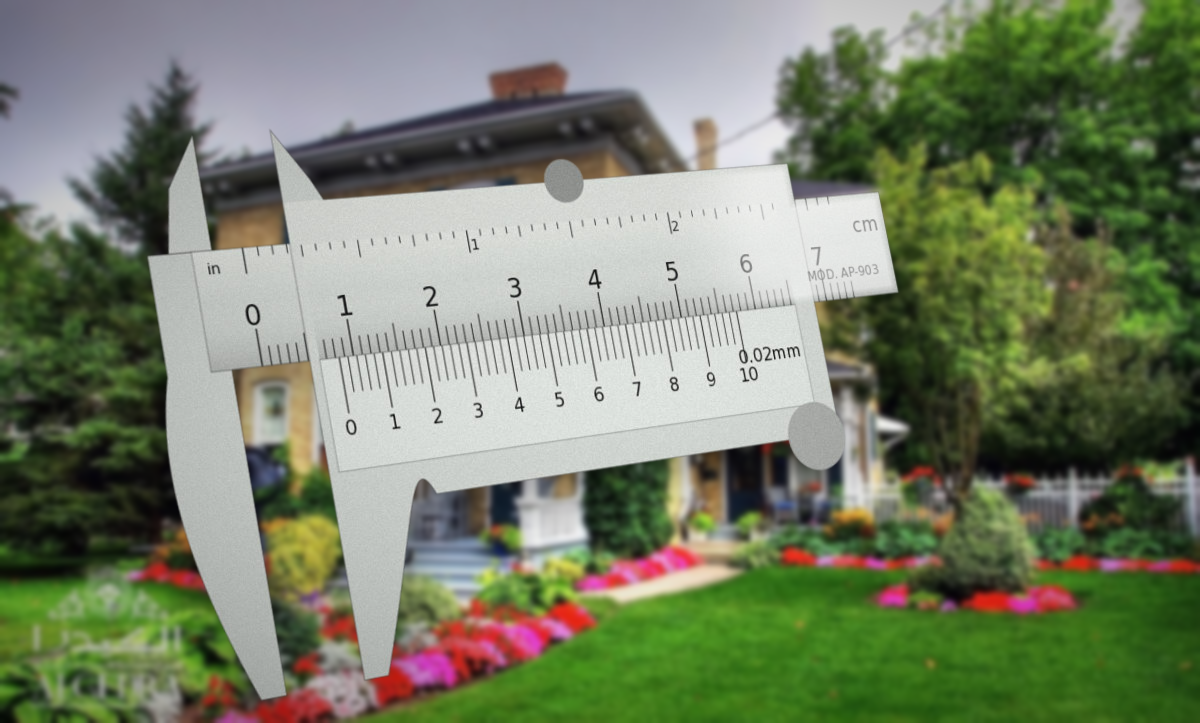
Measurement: 8.4 mm
